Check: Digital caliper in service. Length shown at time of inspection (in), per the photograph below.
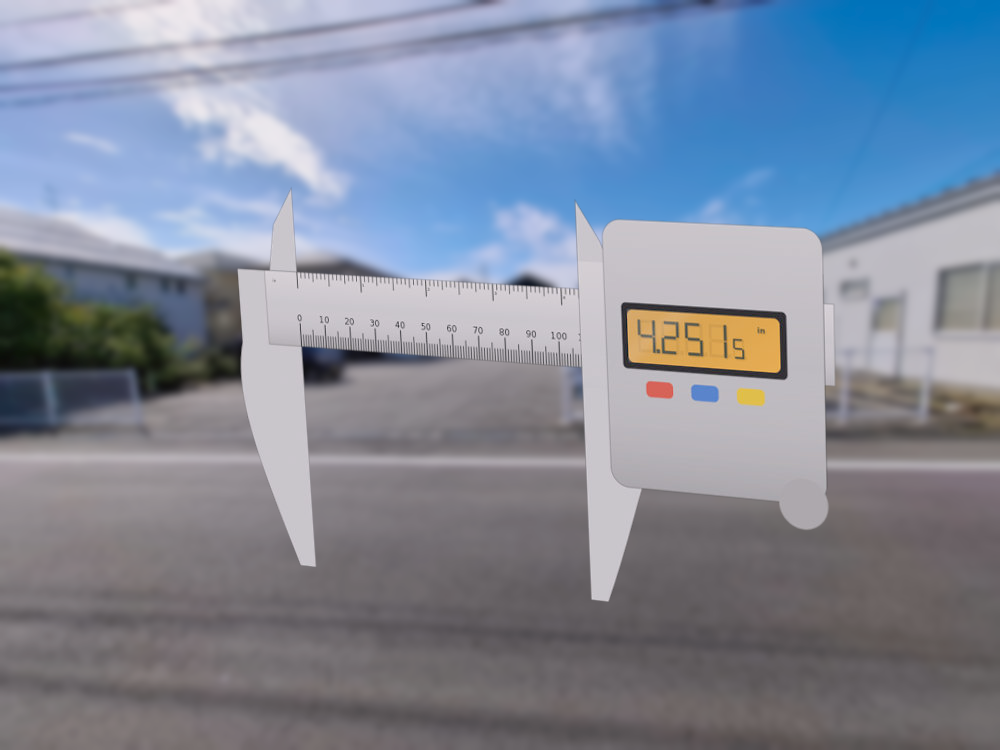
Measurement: 4.2515 in
